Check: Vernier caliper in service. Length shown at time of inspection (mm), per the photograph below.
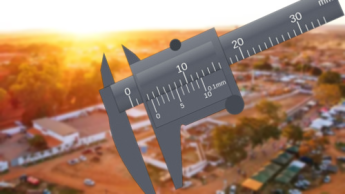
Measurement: 3.4 mm
